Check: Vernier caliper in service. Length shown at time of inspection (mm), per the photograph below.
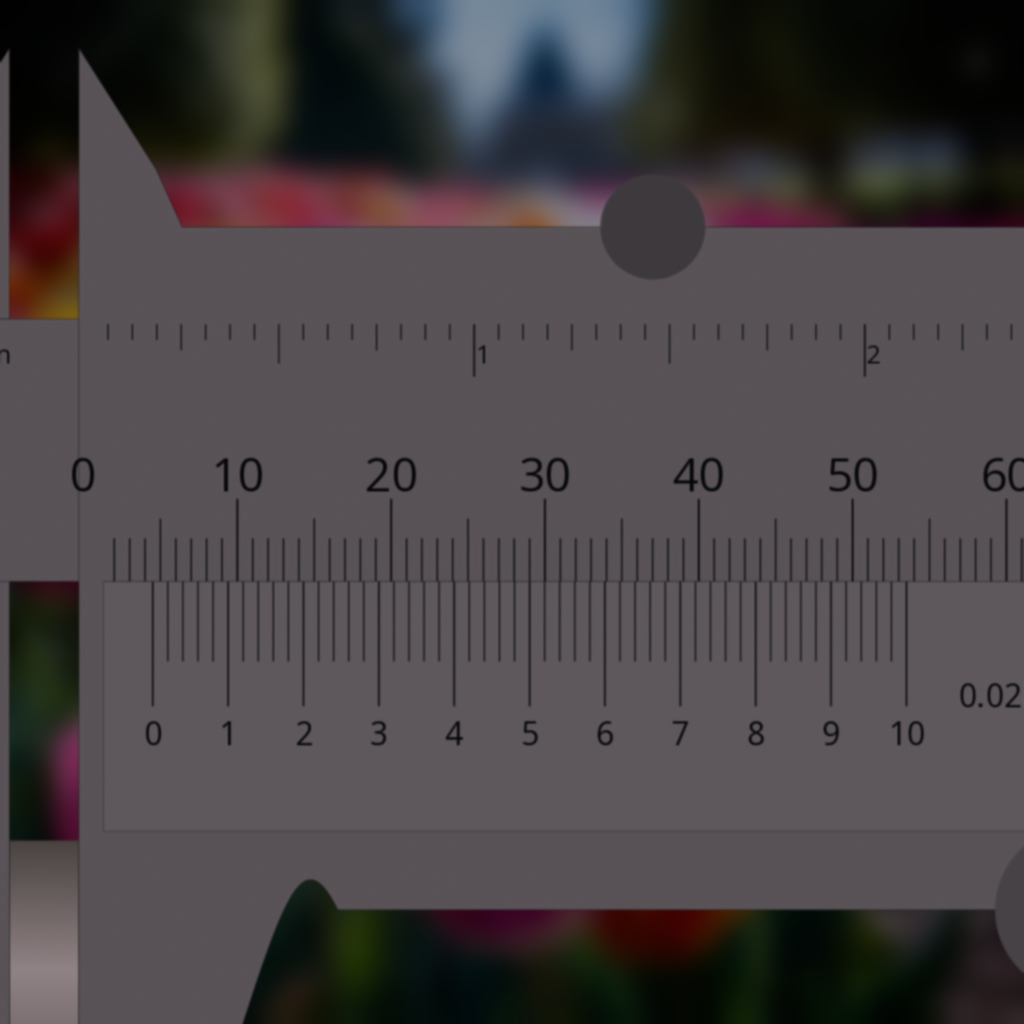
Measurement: 4.5 mm
